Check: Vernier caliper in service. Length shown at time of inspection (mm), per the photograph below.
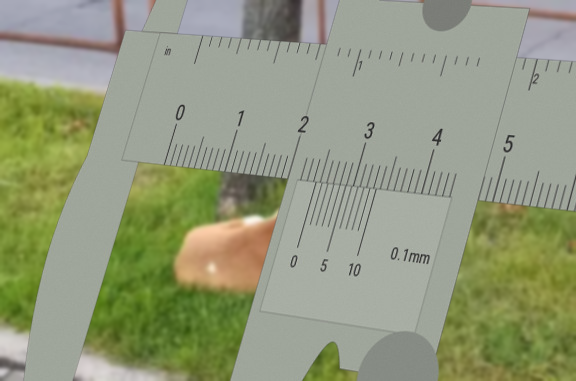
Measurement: 24.4 mm
